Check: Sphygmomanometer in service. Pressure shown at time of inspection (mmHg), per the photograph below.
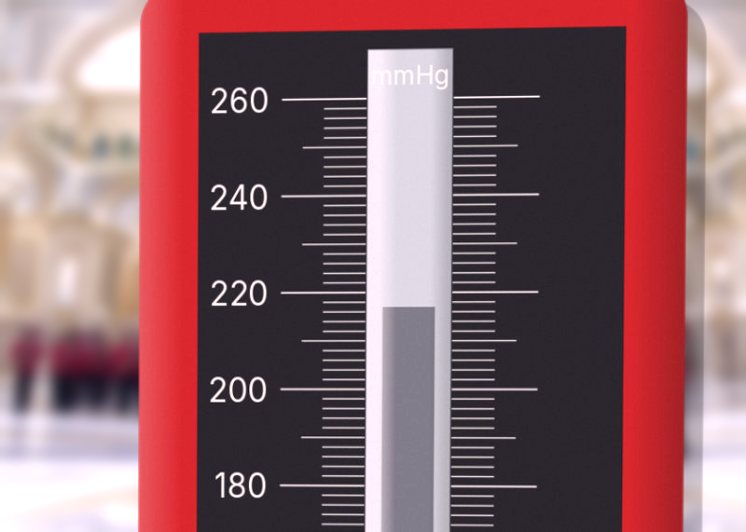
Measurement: 217 mmHg
